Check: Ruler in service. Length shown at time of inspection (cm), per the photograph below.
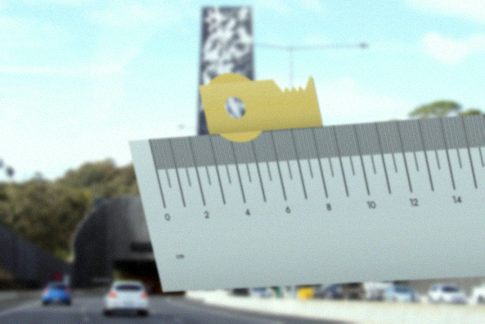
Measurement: 5.5 cm
